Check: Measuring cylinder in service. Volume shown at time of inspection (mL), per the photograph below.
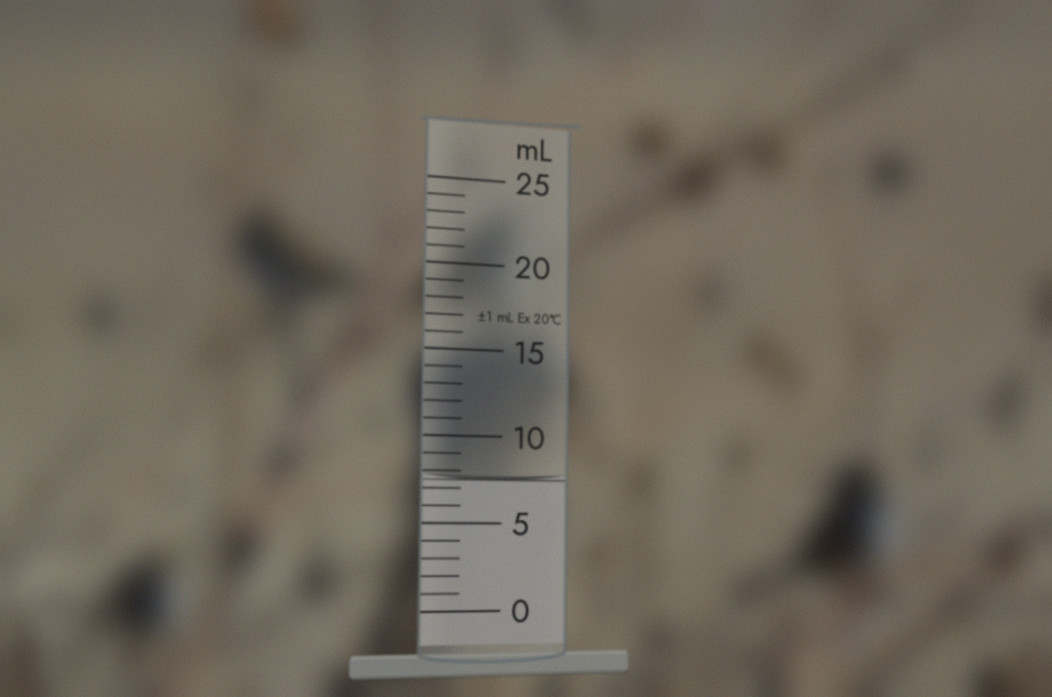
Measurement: 7.5 mL
